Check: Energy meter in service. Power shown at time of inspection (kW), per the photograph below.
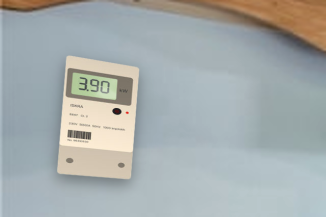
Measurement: 3.90 kW
